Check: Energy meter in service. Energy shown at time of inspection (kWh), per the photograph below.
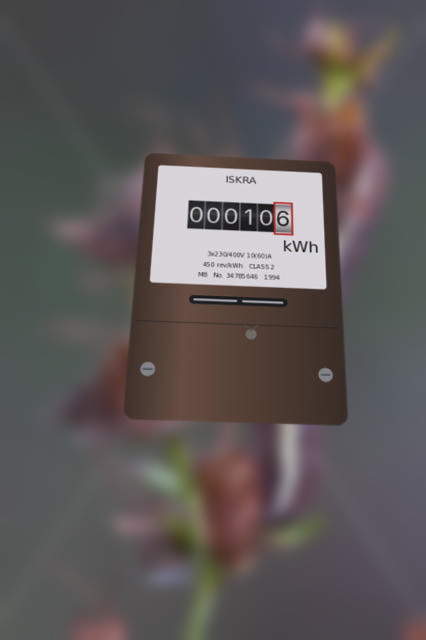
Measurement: 10.6 kWh
